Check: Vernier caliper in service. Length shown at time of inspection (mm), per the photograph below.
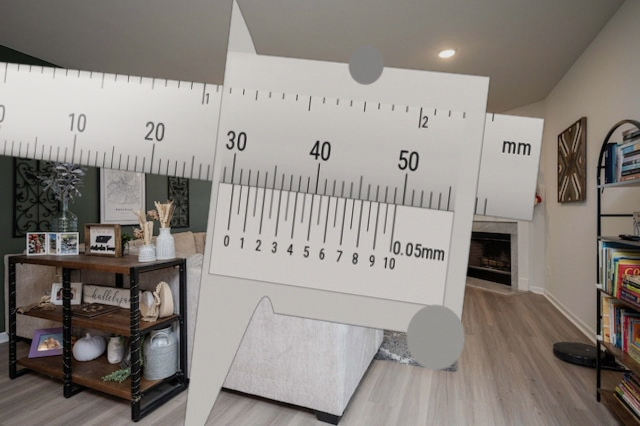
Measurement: 30.2 mm
